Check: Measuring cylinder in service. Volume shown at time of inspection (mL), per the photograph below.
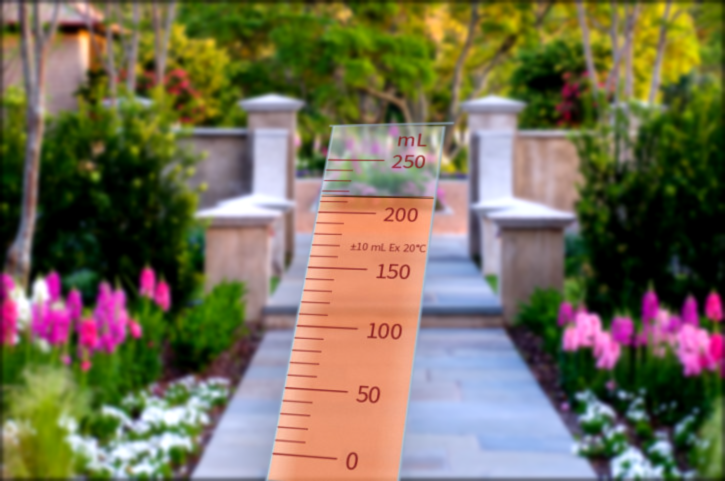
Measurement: 215 mL
